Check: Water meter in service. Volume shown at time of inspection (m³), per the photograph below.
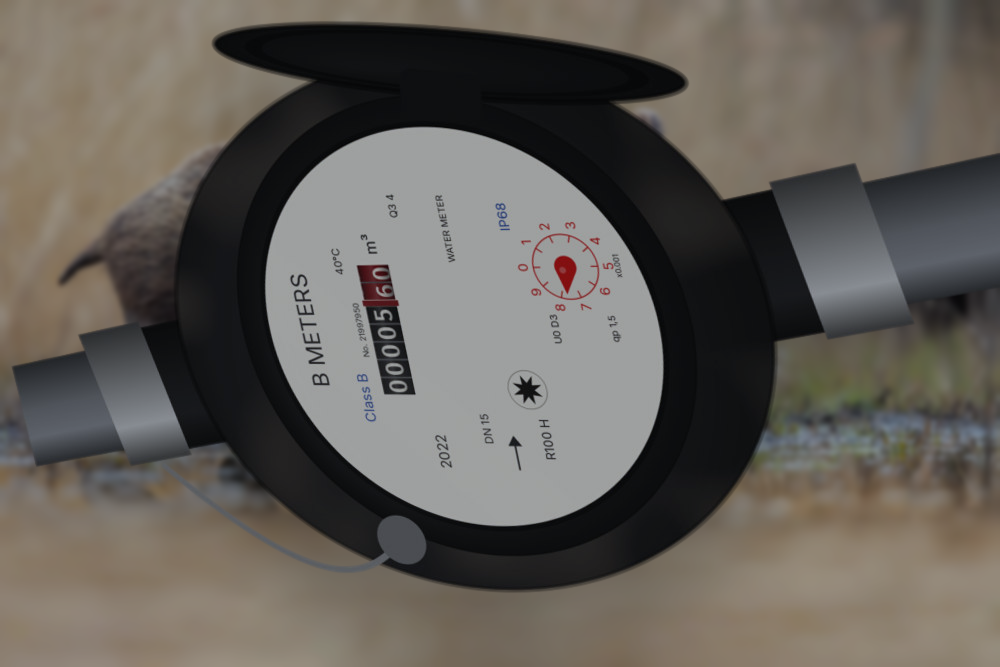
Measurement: 5.597 m³
